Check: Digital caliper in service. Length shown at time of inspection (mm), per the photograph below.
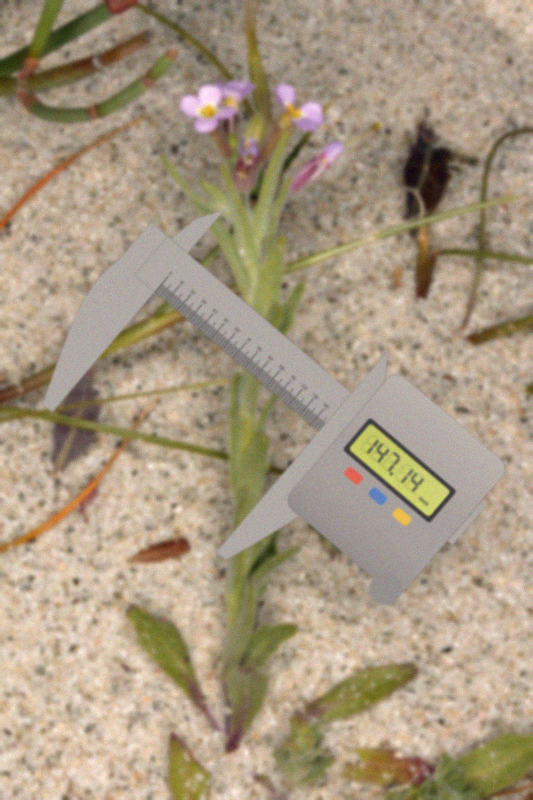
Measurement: 147.14 mm
